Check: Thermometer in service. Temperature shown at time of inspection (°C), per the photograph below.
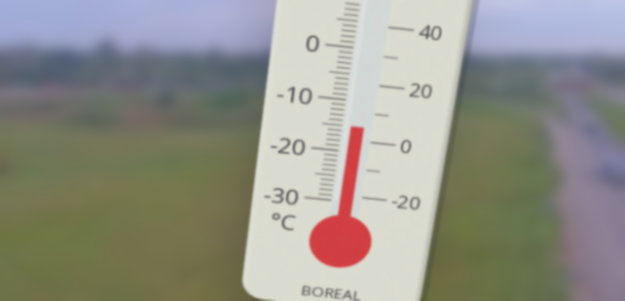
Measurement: -15 °C
